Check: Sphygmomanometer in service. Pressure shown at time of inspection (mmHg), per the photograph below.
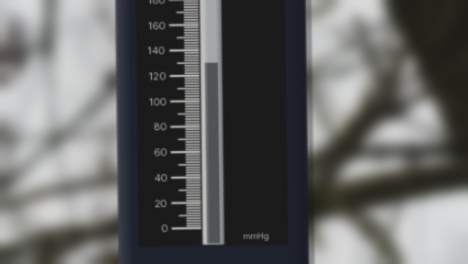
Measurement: 130 mmHg
